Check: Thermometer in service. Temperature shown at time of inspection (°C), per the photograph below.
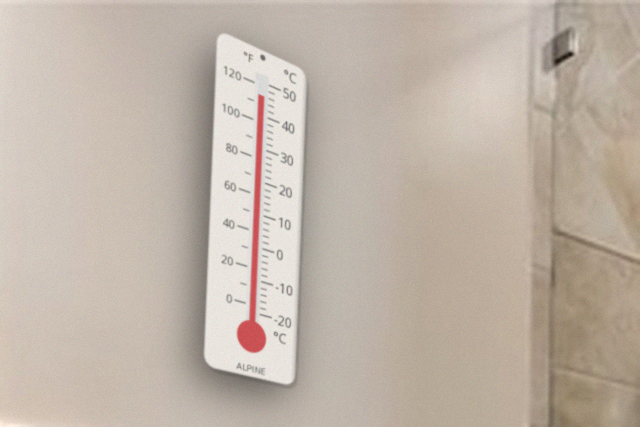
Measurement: 46 °C
